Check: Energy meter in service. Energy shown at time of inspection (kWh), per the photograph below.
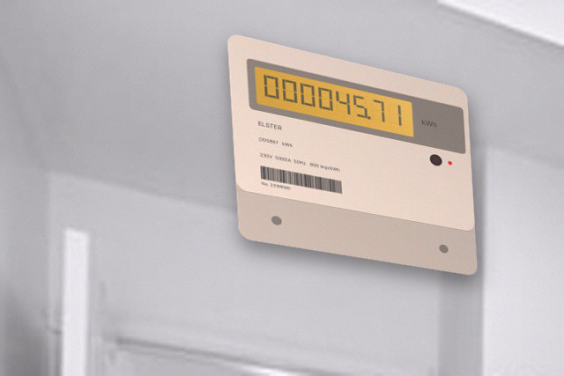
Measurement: 45.71 kWh
